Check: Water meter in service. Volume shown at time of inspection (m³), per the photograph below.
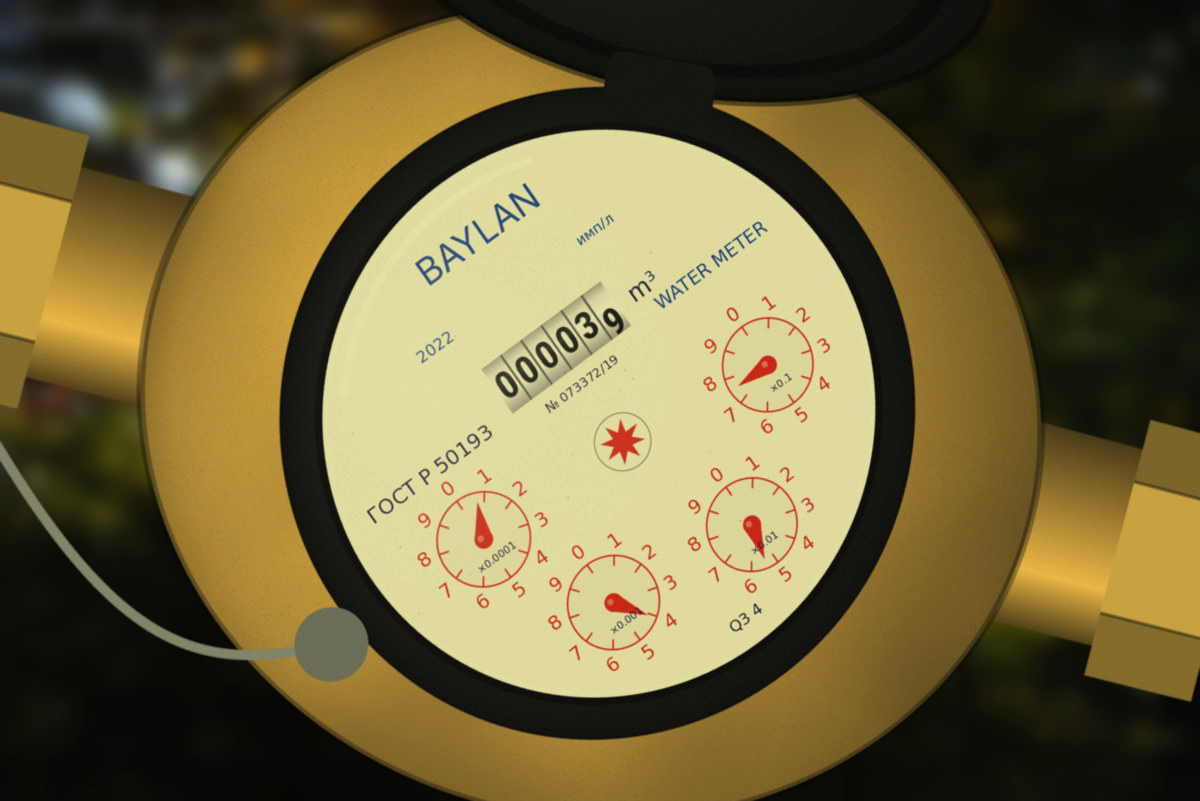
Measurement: 38.7540 m³
